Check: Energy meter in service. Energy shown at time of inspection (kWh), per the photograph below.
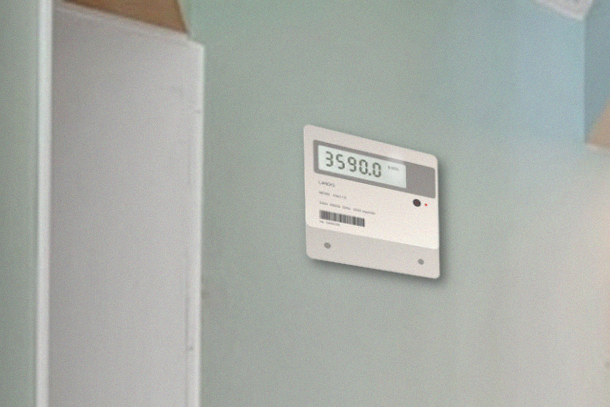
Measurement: 3590.0 kWh
